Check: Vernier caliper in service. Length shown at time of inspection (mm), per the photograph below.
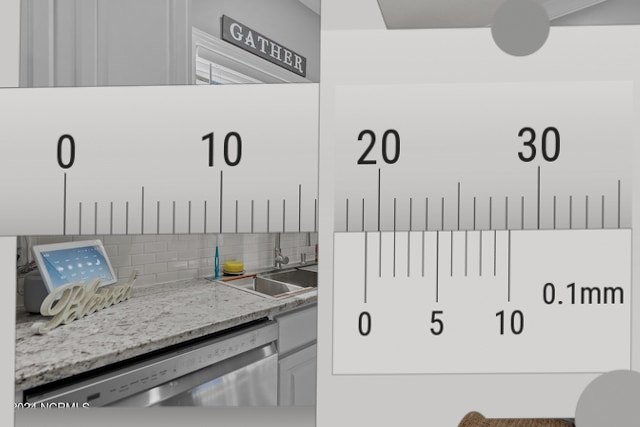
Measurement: 19.2 mm
